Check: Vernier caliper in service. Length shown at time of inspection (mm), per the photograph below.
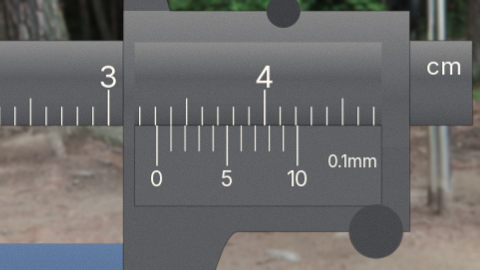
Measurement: 33.1 mm
